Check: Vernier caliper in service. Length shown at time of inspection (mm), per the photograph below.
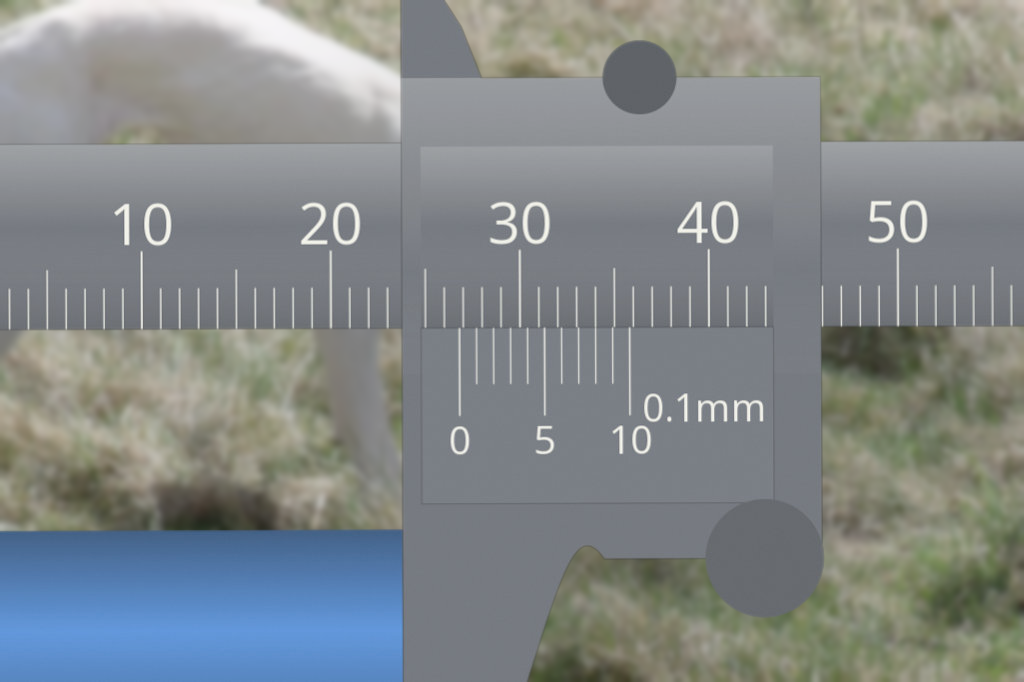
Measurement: 26.8 mm
